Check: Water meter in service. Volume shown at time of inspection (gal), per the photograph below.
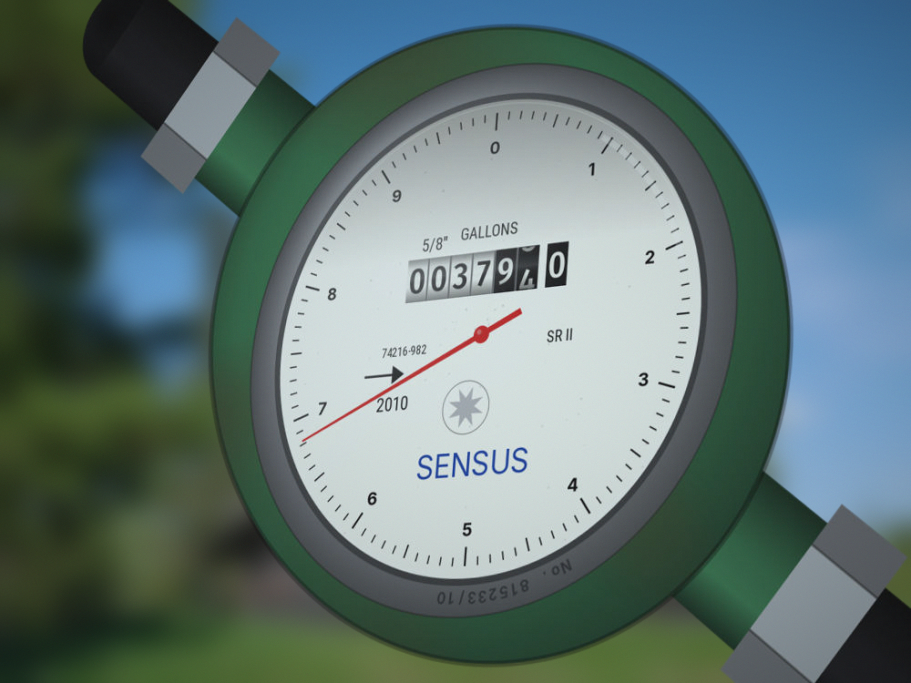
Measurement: 37936.8 gal
